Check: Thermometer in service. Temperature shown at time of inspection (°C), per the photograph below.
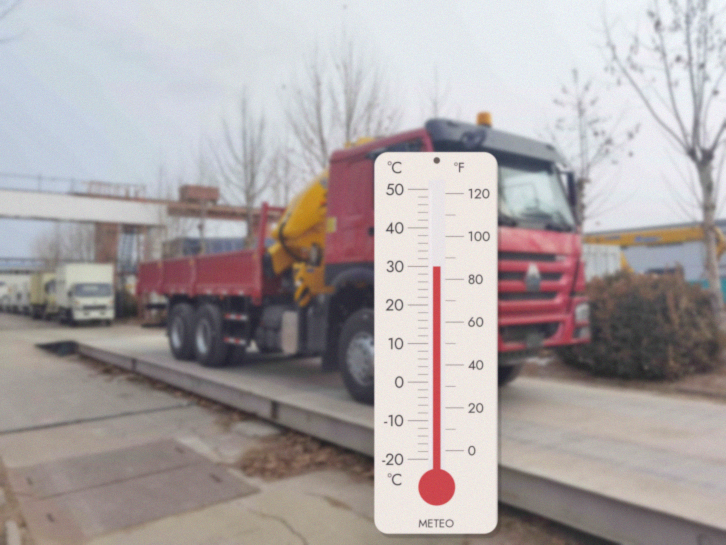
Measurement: 30 °C
